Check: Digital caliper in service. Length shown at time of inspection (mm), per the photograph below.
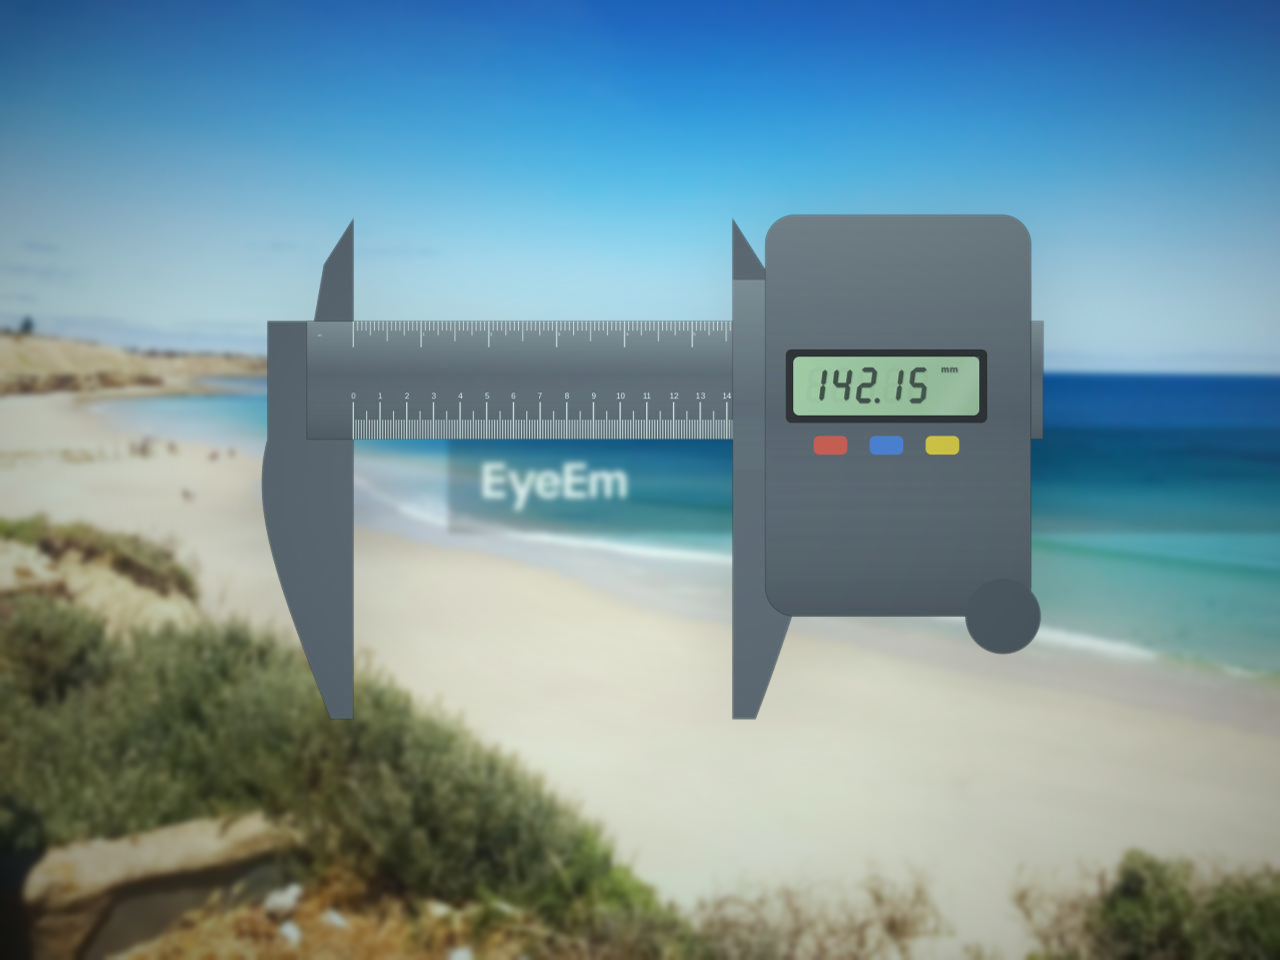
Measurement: 142.15 mm
